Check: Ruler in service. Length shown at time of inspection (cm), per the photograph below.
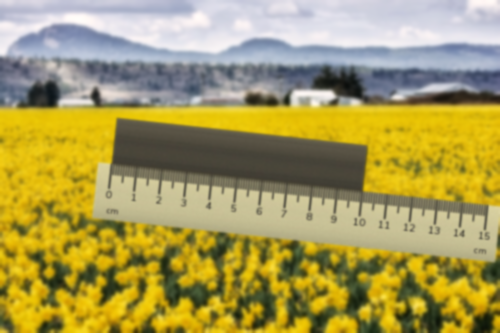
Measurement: 10 cm
